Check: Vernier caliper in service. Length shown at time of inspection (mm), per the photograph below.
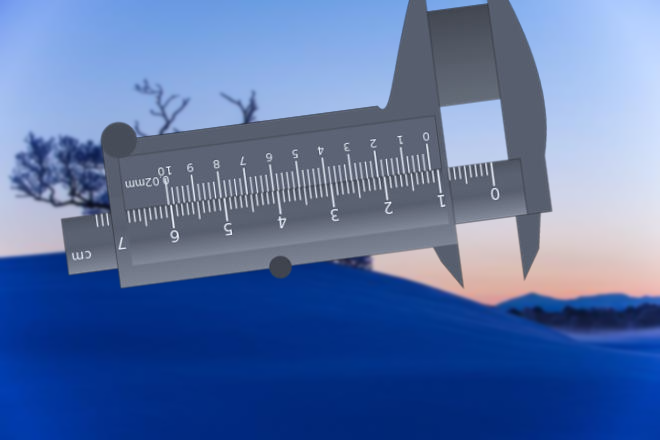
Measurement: 11.4 mm
